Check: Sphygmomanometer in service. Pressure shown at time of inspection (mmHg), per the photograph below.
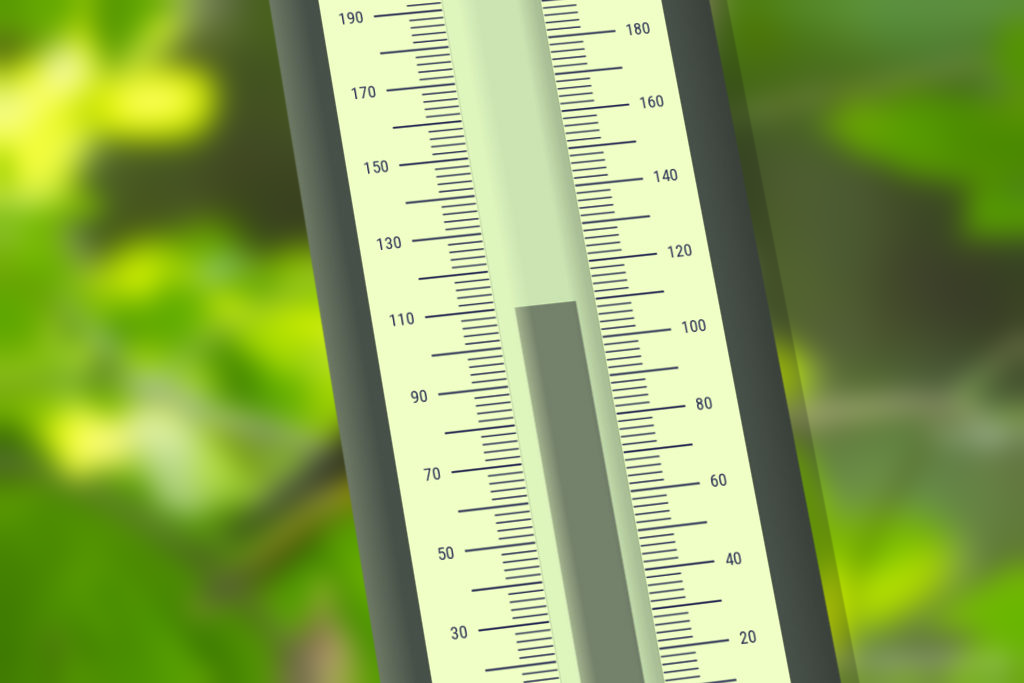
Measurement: 110 mmHg
